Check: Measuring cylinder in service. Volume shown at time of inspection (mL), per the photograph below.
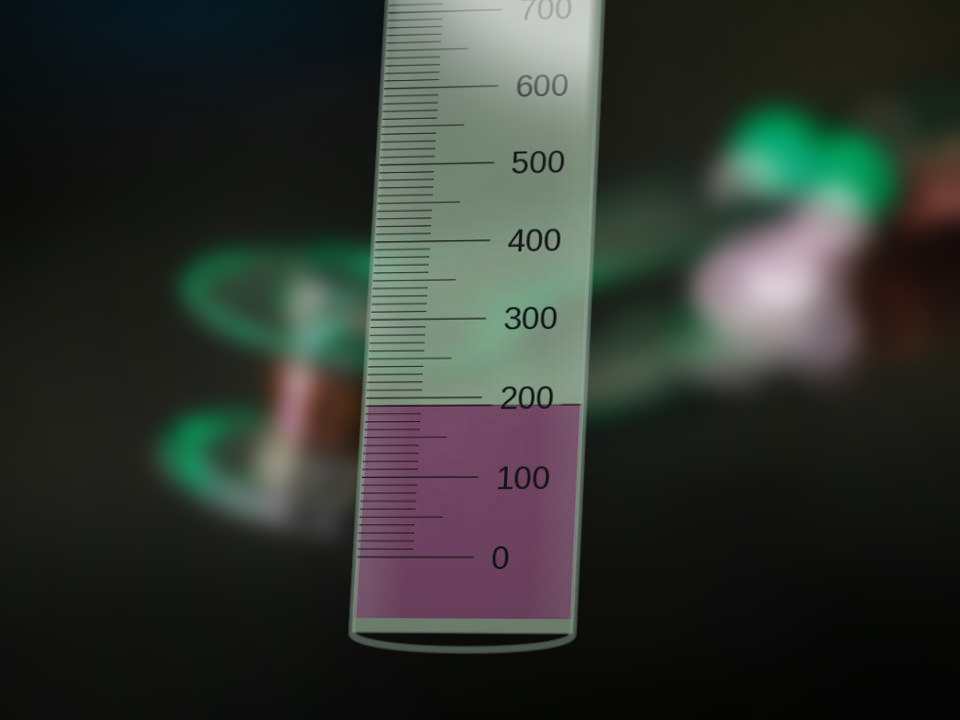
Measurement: 190 mL
